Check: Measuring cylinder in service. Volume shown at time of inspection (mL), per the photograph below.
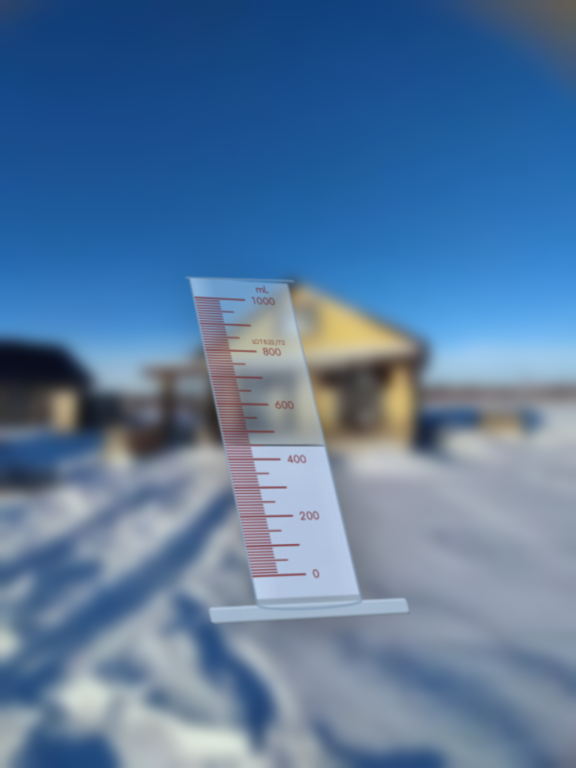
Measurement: 450 mL
